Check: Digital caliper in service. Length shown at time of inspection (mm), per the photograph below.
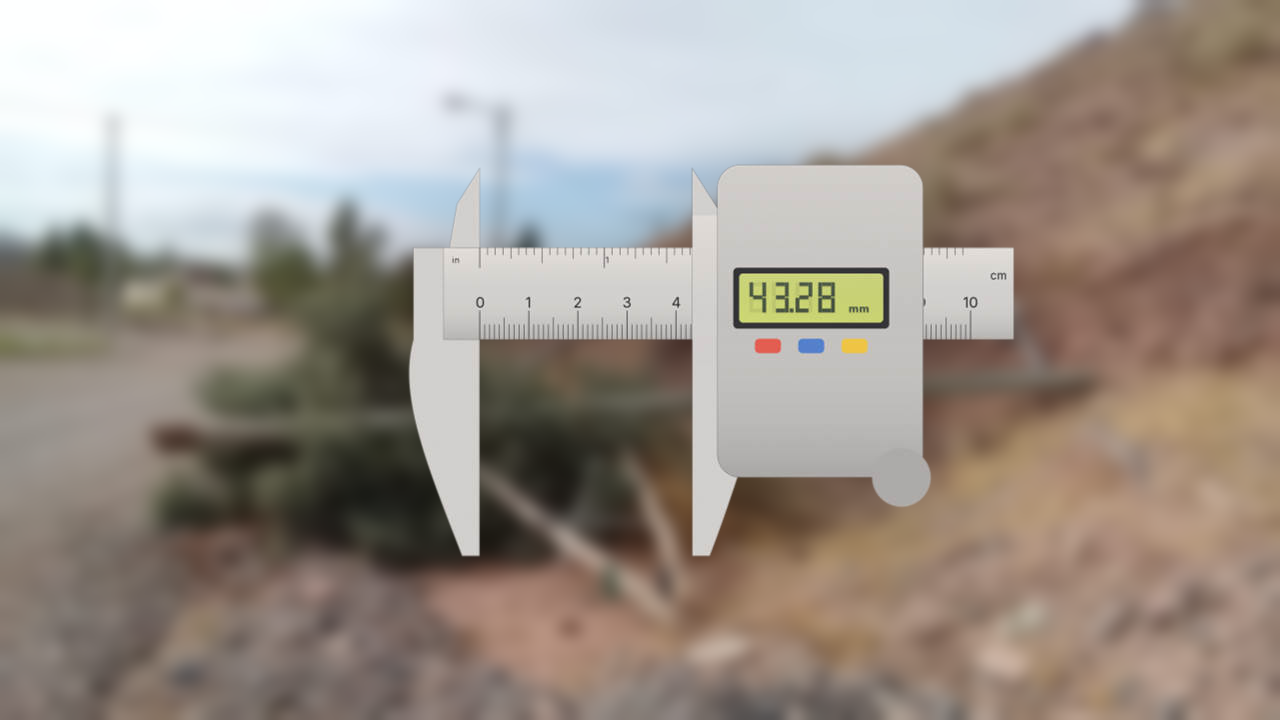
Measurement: 43.28 mm
